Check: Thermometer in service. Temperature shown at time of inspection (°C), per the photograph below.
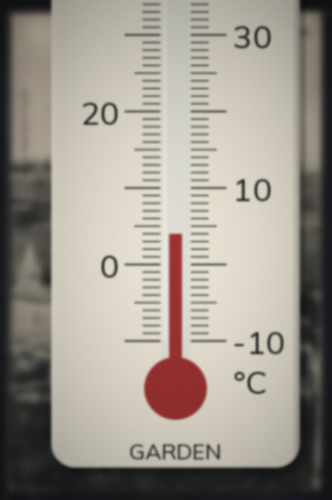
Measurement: 4 °C
